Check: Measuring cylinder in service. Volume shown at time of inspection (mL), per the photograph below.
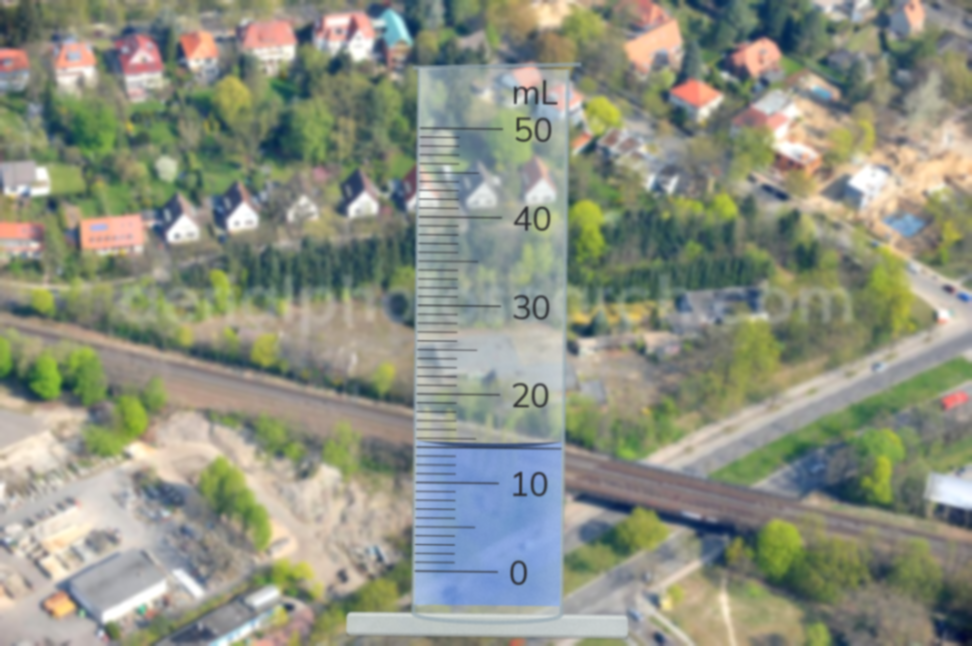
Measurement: 14 mL
